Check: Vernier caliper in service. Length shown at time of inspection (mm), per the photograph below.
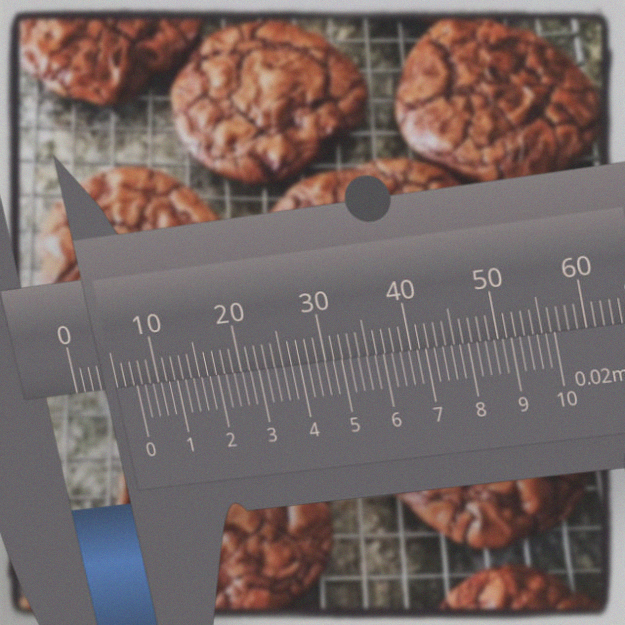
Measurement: 7.4 mm
